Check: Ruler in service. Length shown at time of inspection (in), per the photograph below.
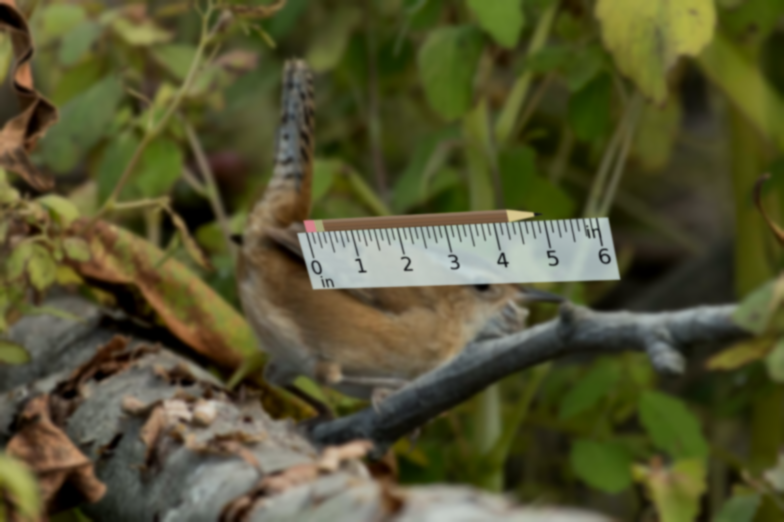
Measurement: 5 in
